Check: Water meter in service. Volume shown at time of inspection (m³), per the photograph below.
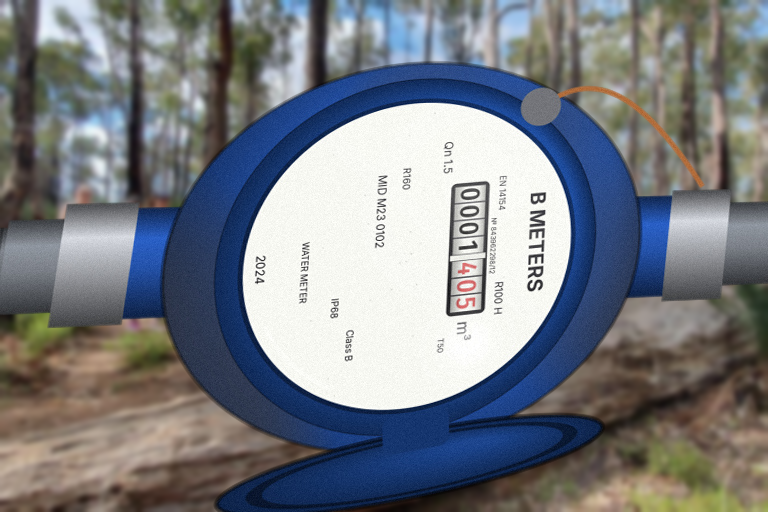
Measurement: 1.405 m³
